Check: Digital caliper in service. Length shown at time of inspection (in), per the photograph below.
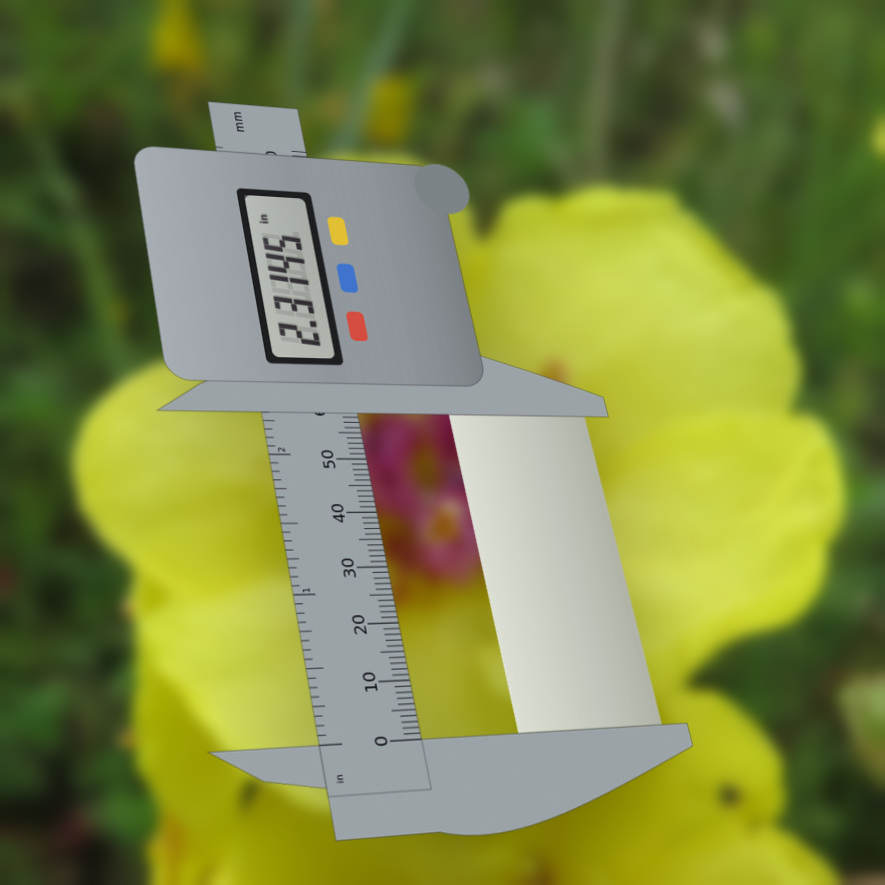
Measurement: 2.3145 in
